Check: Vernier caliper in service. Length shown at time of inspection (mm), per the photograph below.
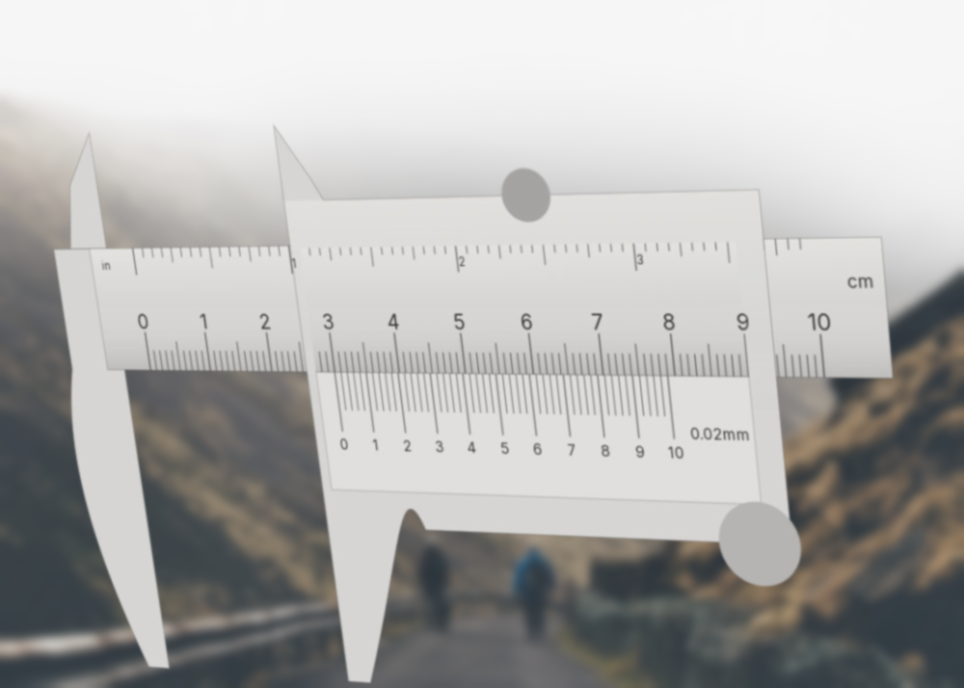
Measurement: 30.0 mm
